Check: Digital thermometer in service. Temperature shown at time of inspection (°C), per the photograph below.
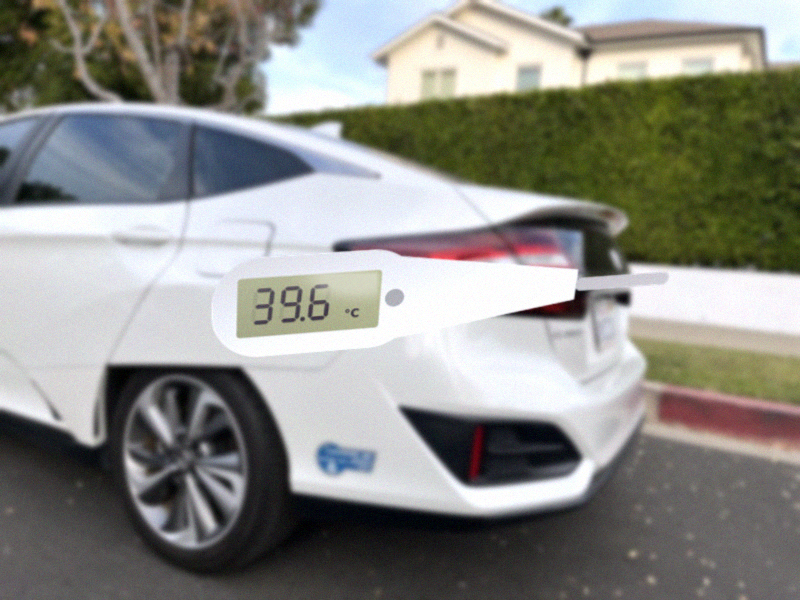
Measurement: 39.6 °C
